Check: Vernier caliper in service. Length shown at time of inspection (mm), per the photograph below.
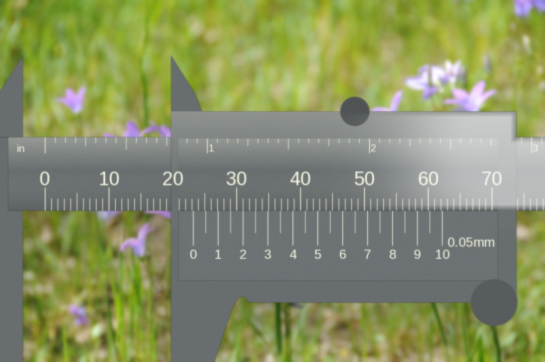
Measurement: 23.2 mm
